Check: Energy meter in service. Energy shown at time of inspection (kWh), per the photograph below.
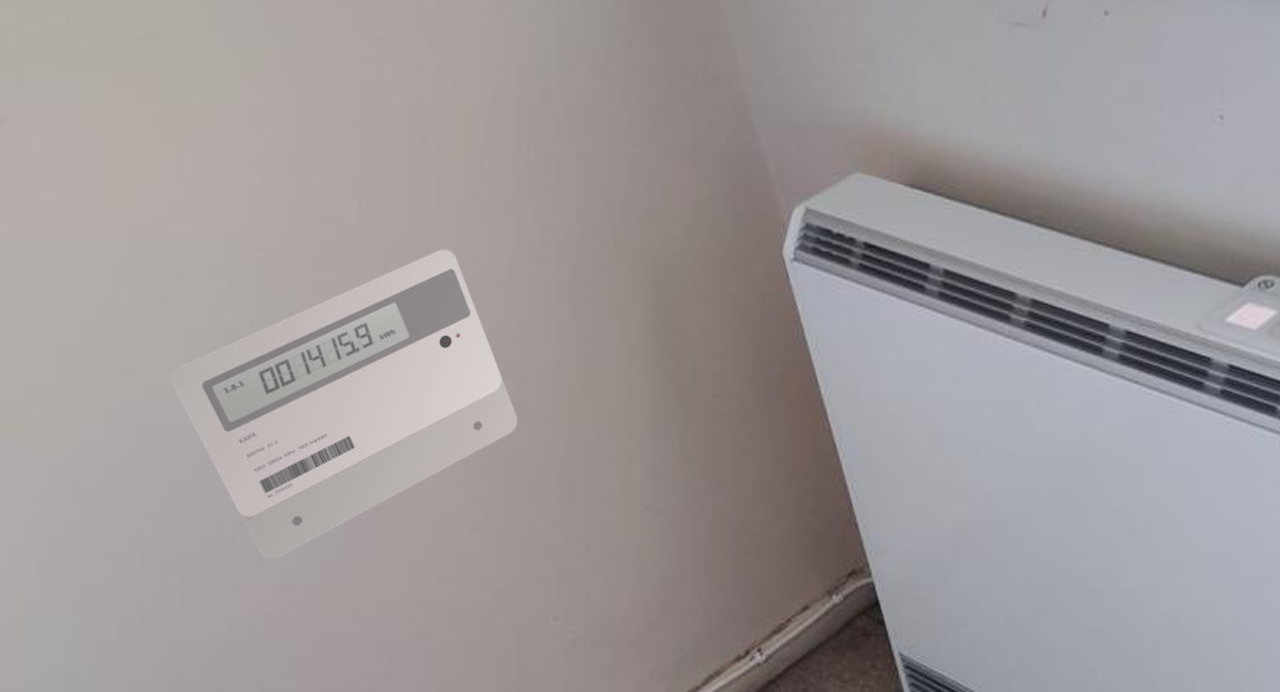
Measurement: 1415.9 kWh
